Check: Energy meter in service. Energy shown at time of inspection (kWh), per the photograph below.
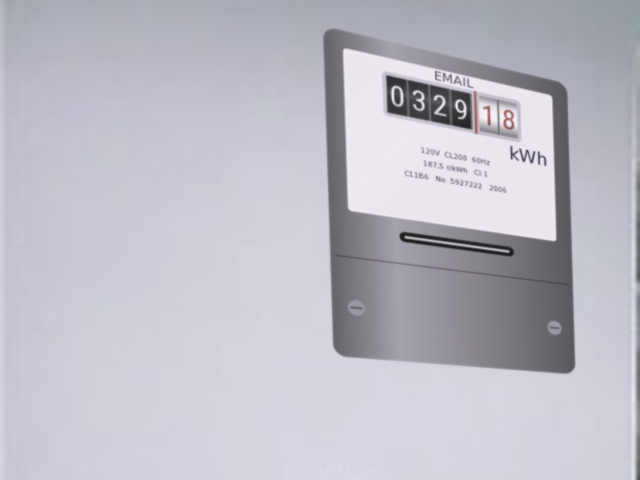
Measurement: 329.18 kWh
